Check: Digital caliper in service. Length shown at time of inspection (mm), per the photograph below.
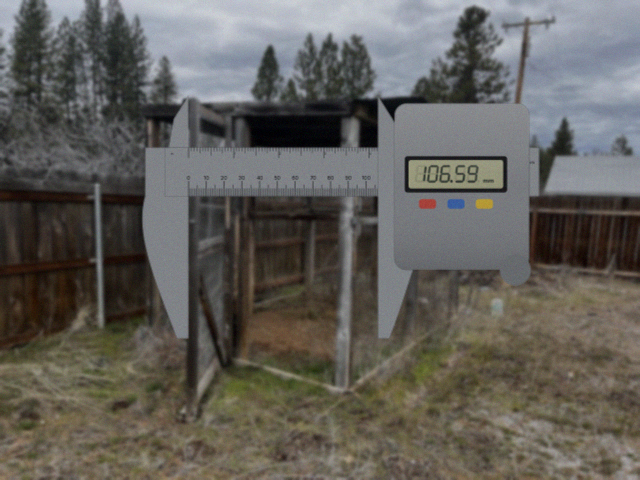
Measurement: 106.59 mm
